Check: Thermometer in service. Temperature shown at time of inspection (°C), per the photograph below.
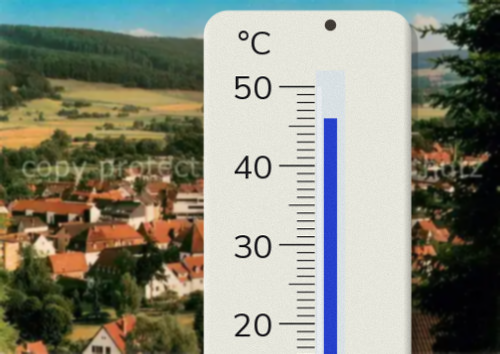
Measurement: 46 °C
